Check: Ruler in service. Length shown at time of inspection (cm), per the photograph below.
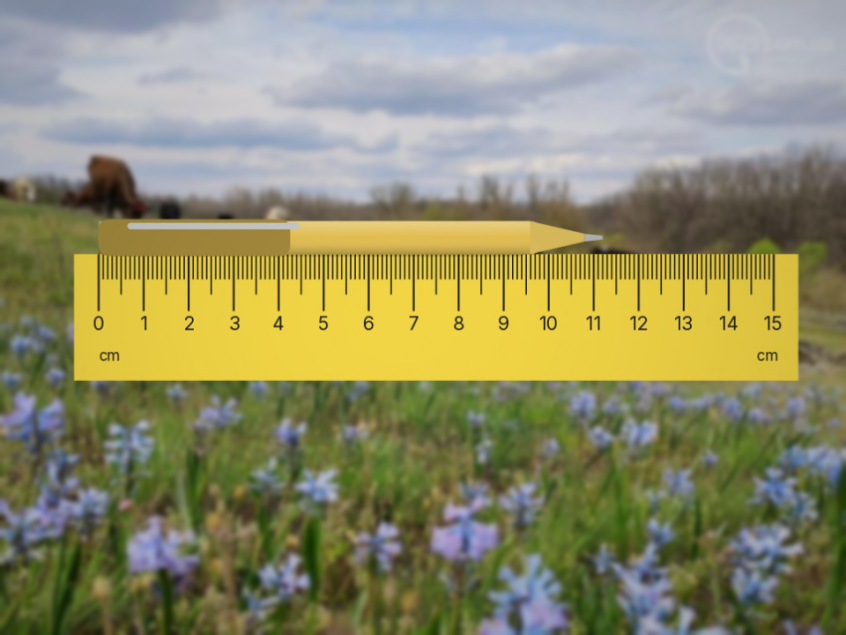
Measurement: 11.2 cm
